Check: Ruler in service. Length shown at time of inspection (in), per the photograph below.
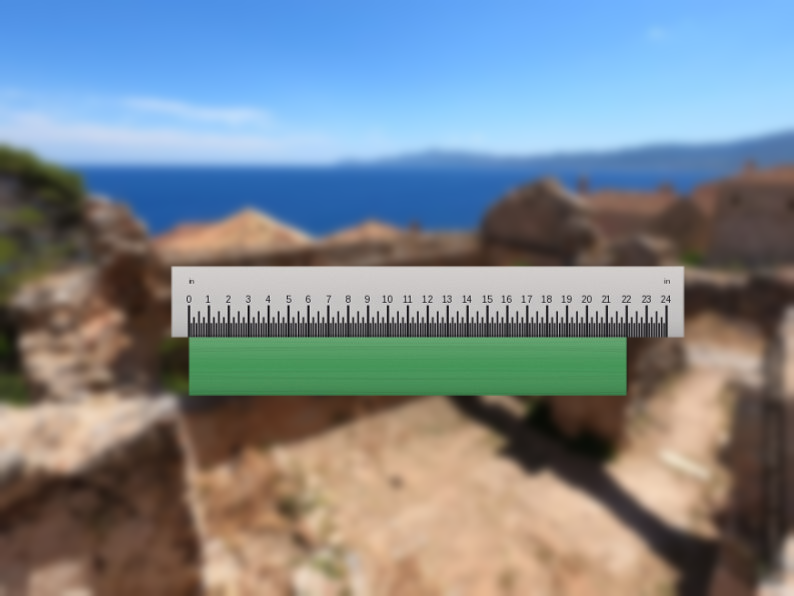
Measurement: 22 in
